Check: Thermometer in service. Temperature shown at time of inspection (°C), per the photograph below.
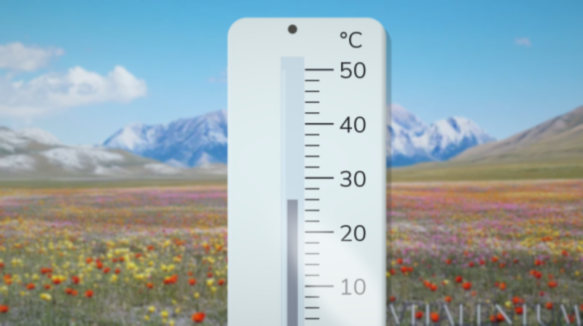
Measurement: 26 °C
